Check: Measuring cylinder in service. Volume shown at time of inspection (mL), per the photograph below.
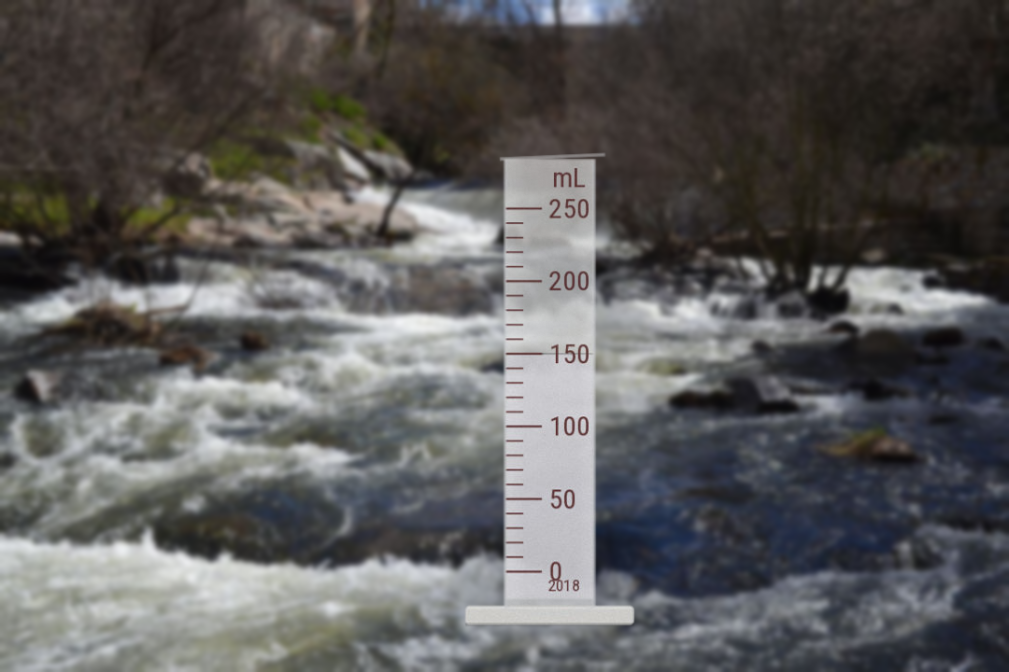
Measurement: 150 mL
